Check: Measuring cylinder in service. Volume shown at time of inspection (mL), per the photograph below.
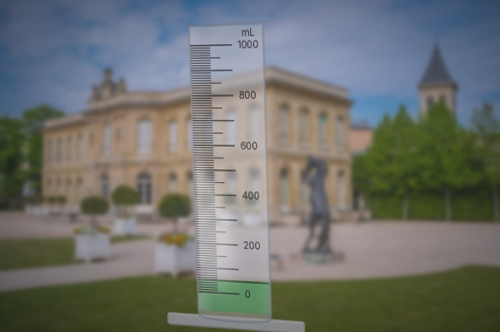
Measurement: 50 mL
